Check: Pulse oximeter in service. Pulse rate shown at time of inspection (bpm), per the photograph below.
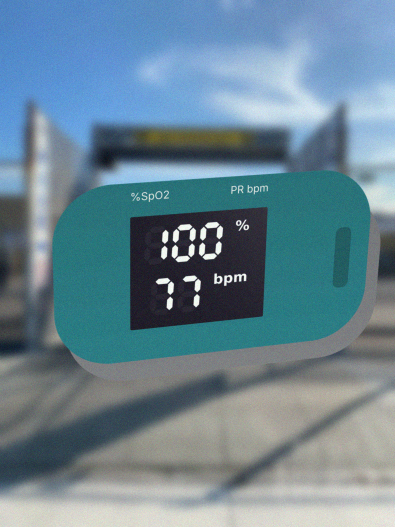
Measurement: 77 bpm
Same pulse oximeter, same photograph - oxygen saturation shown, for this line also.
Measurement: 100 %
